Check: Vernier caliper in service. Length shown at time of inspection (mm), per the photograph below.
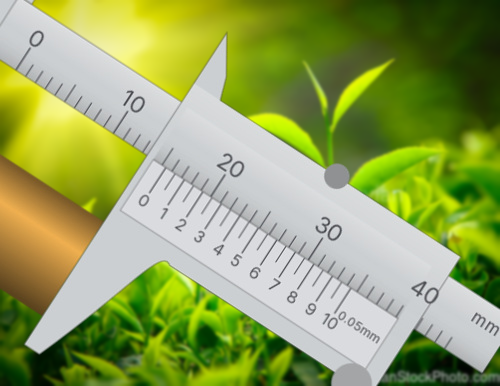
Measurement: 15.4 mm
